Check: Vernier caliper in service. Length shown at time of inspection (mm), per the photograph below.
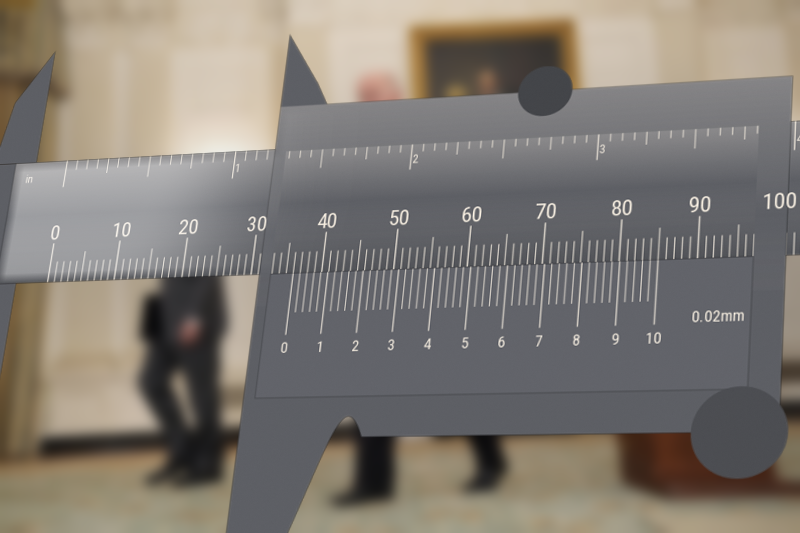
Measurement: 36.0 mm
